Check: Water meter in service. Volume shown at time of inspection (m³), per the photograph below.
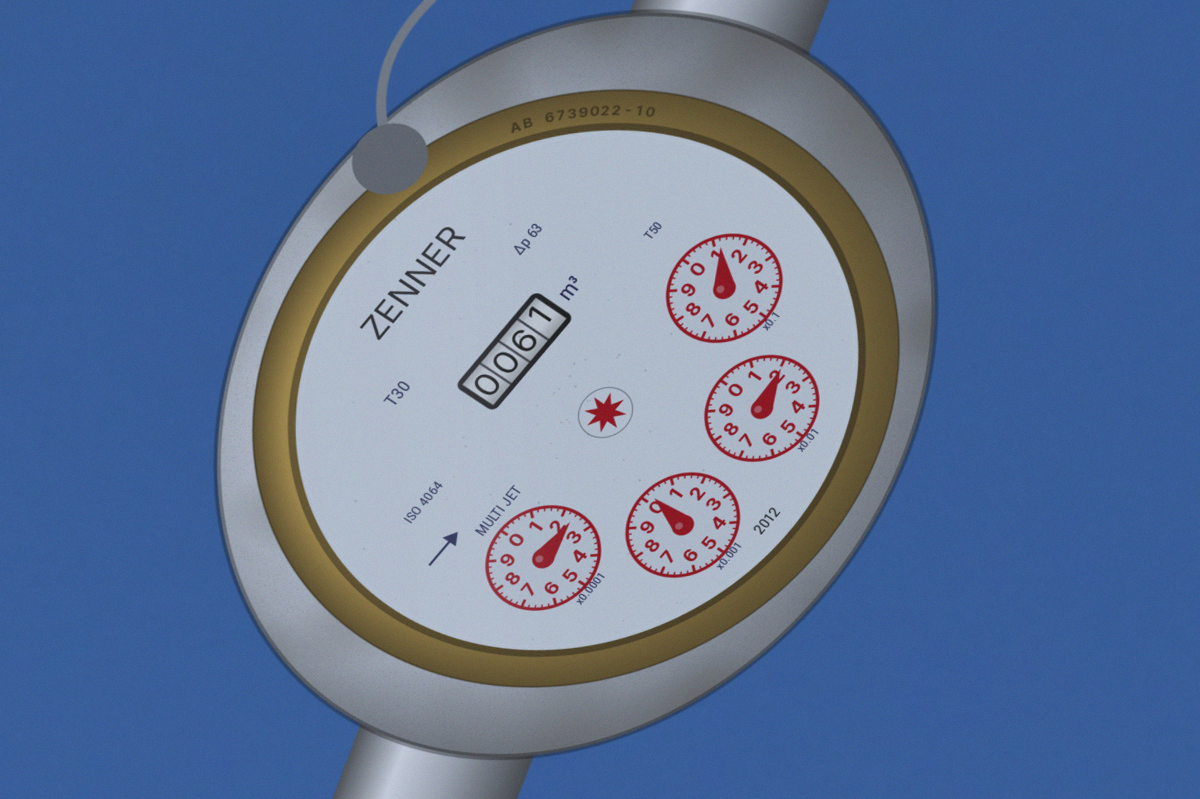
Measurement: 61.1202 m³
